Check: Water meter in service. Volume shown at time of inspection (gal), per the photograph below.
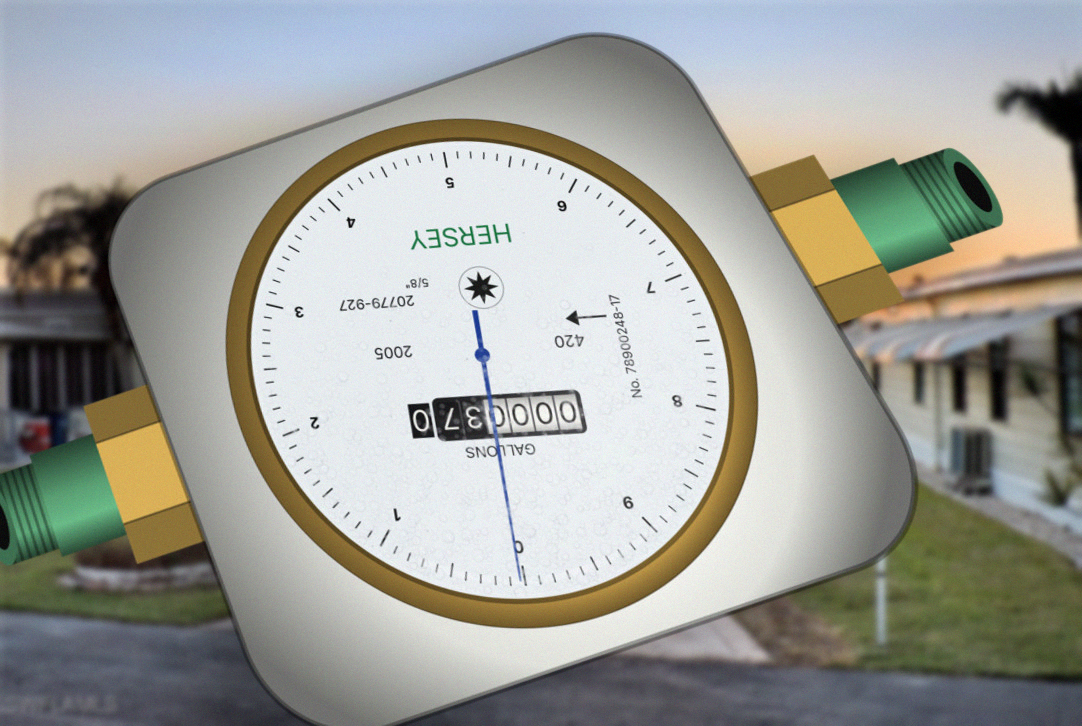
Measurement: 370.0 gal
